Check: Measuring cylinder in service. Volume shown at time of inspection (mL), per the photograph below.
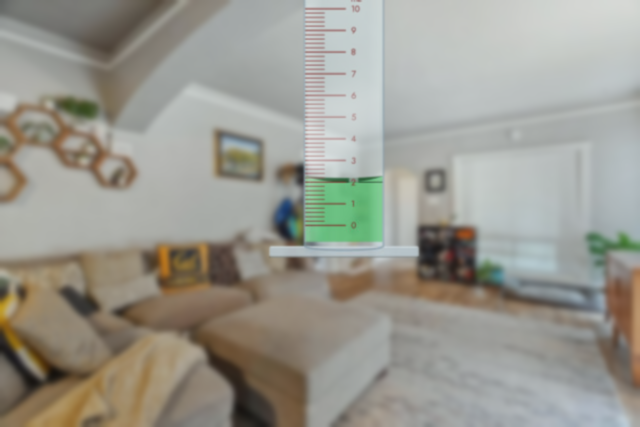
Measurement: 2 mL
